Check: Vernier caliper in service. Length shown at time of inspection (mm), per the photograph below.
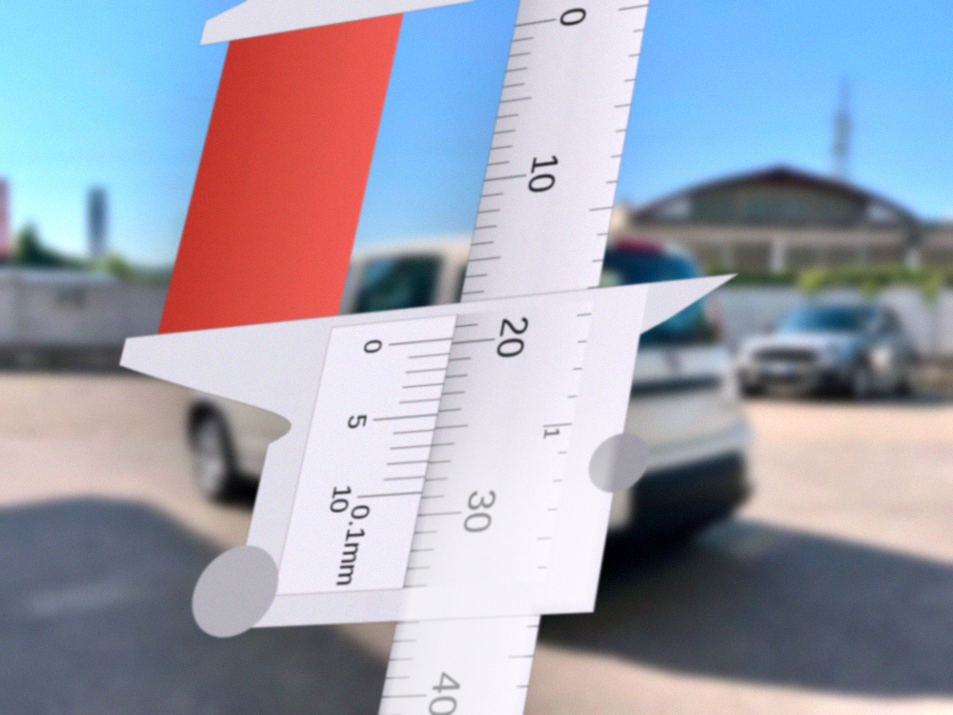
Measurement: 19.7 mm
